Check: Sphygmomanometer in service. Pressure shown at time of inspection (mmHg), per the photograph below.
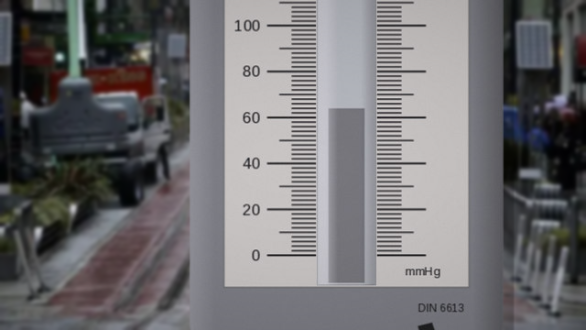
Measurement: 64 mmHg
